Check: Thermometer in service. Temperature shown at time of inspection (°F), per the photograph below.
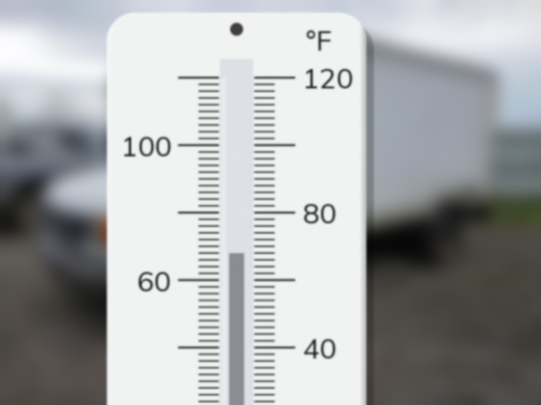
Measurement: 68 °F
